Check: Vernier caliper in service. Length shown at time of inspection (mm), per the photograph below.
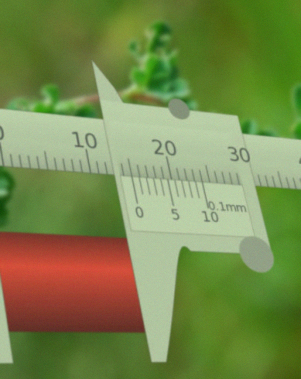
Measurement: 15.0 mm
